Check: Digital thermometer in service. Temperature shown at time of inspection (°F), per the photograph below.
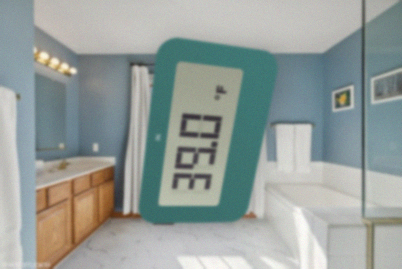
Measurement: 39.0 °F
